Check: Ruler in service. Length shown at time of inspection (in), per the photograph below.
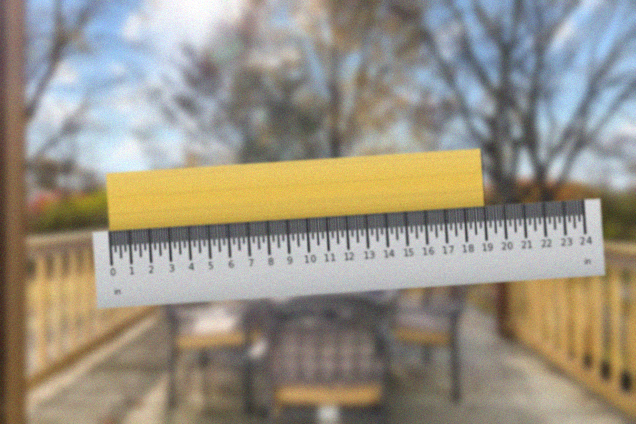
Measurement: 19 in
